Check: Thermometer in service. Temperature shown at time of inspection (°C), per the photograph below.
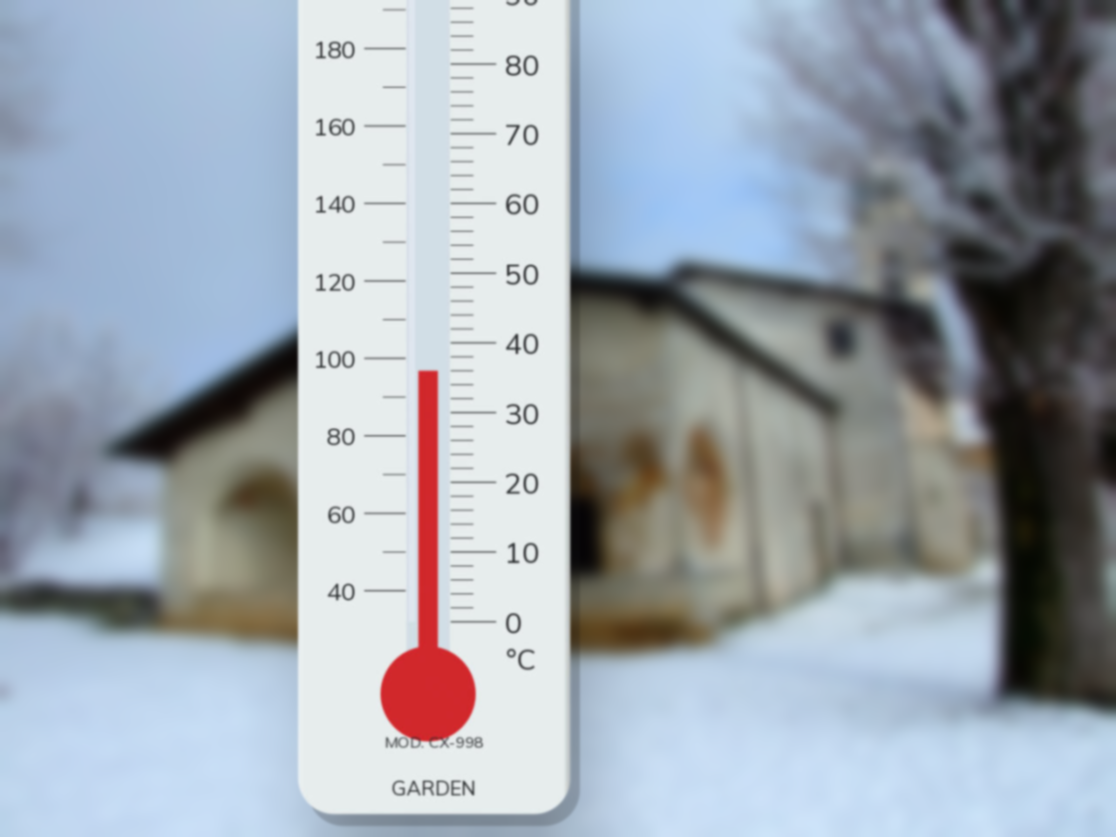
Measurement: 36 °C
